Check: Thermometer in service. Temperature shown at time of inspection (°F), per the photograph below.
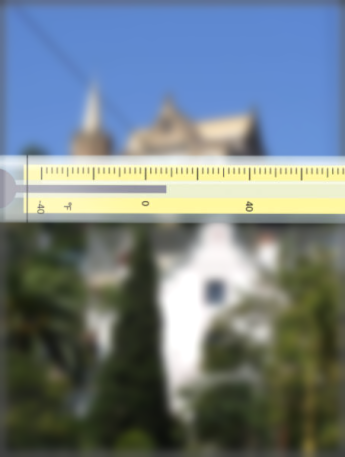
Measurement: 8 °F
